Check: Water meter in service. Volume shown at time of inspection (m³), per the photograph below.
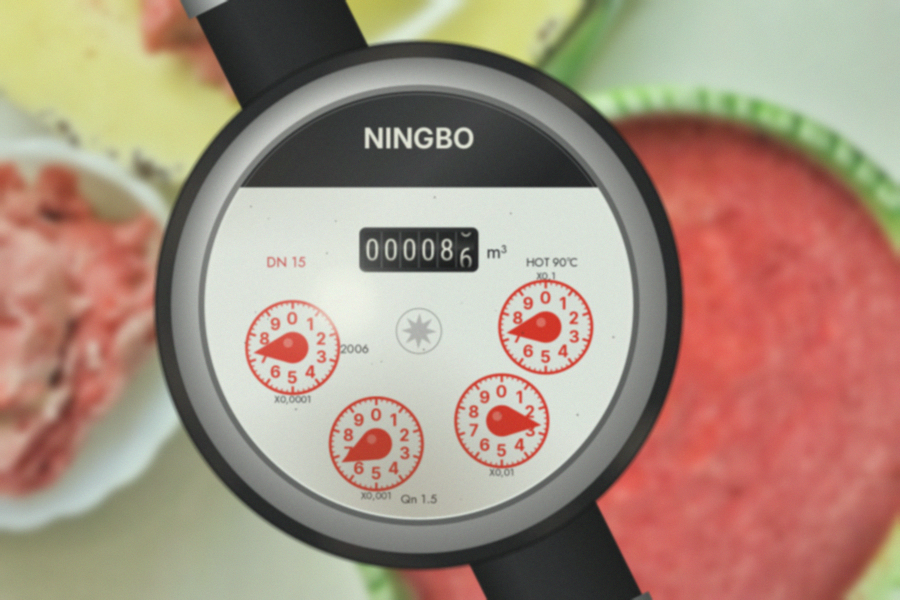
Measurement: 85.7267 m³
